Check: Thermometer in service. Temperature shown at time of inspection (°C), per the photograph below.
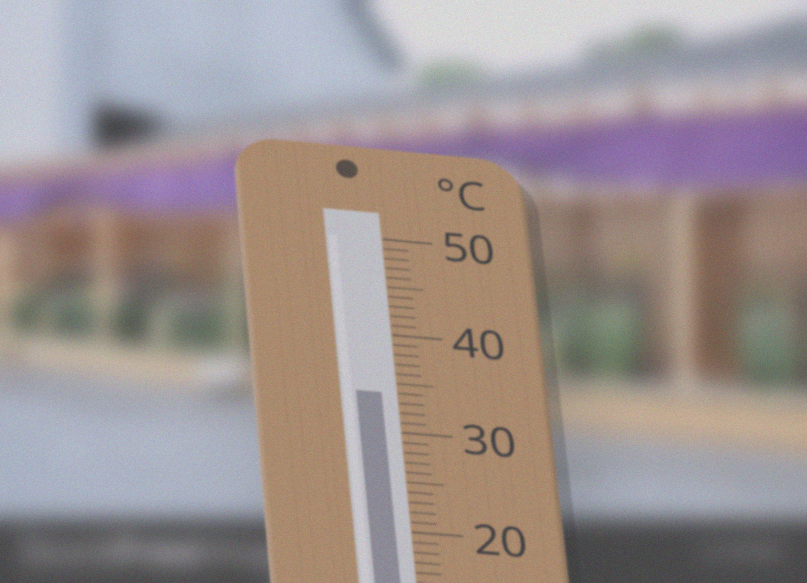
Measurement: 34 °C
